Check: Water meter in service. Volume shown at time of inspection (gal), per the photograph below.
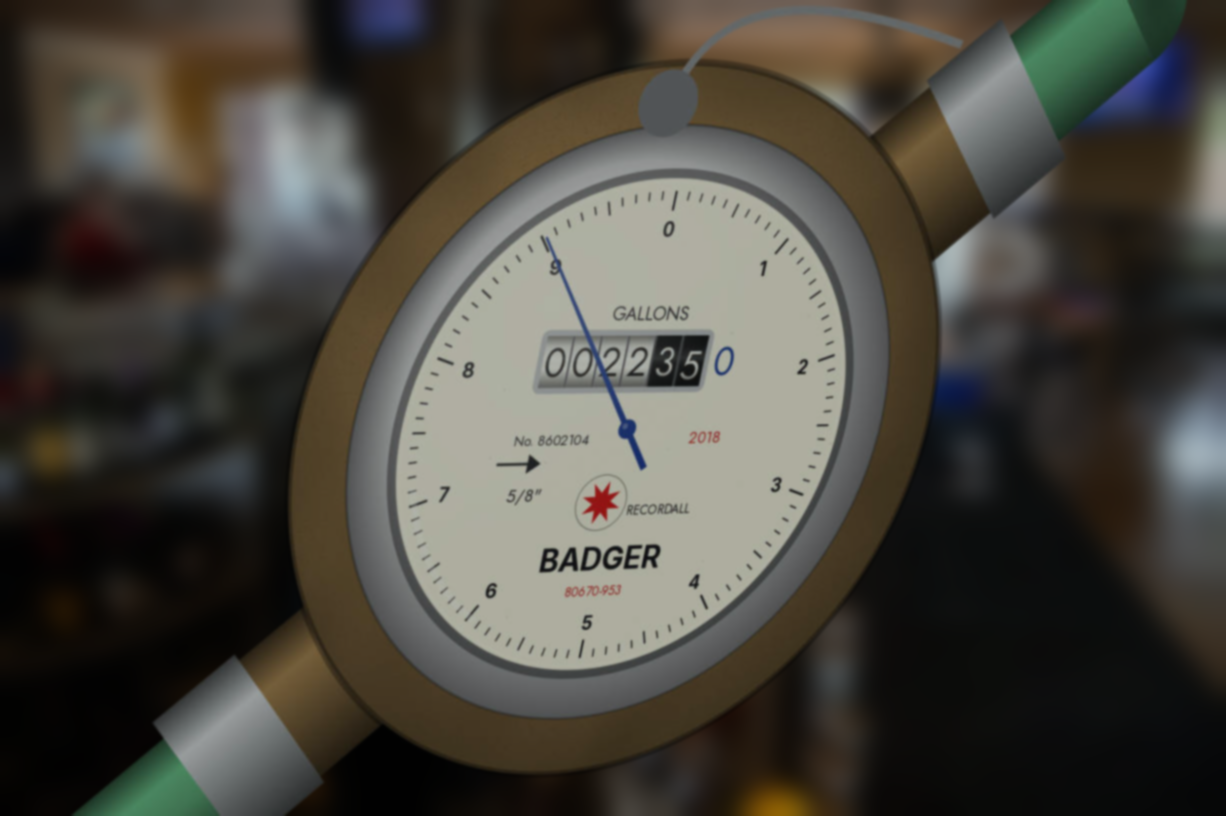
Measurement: 22349.0 gal
